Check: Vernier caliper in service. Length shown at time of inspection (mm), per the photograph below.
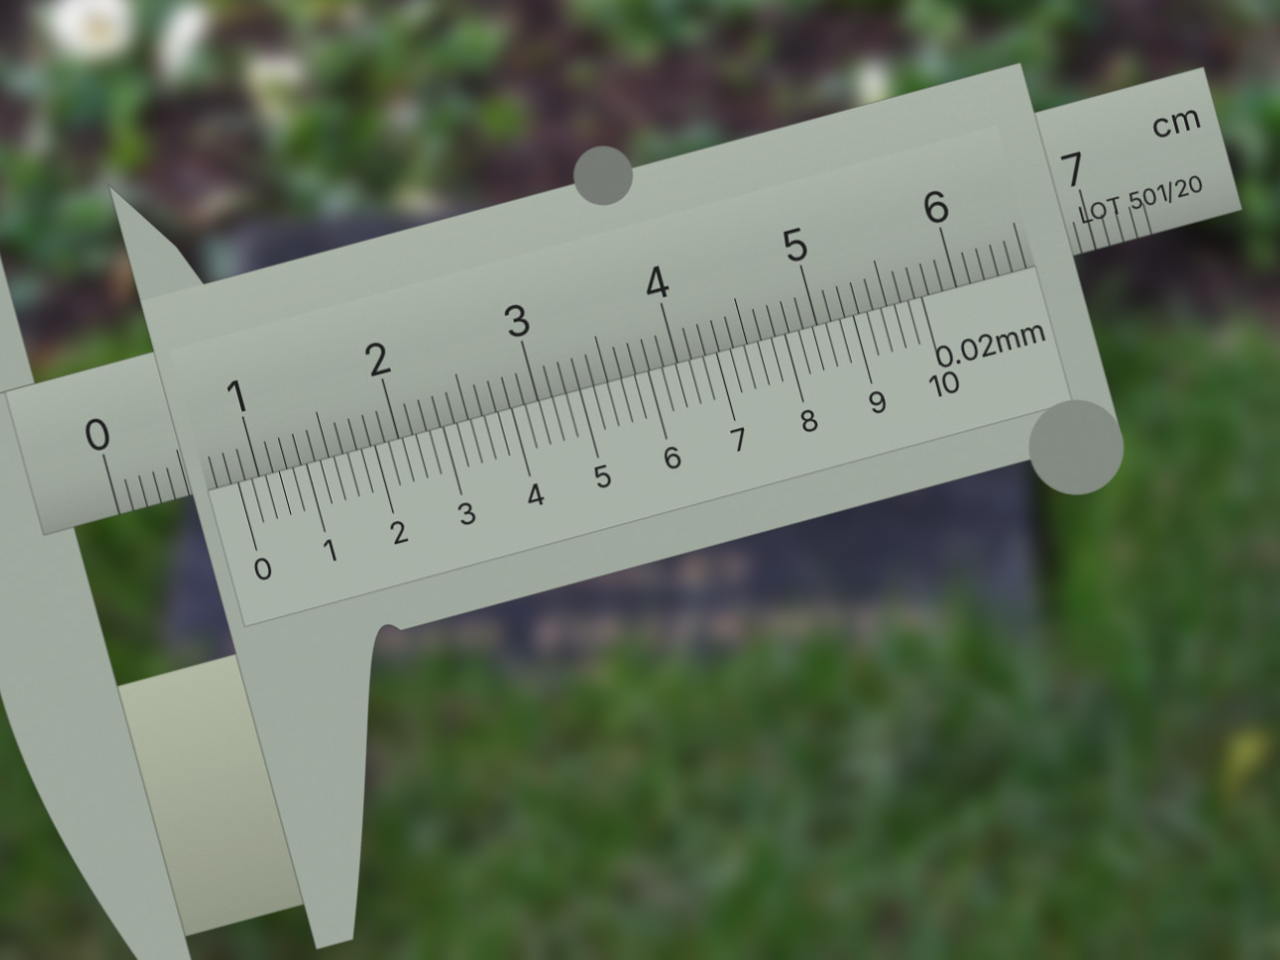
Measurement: 8.5 mm
